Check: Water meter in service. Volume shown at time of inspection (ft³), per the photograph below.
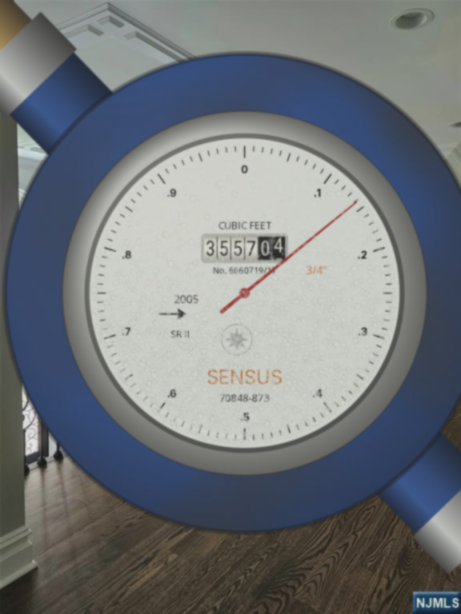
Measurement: 355704.14 ft³
